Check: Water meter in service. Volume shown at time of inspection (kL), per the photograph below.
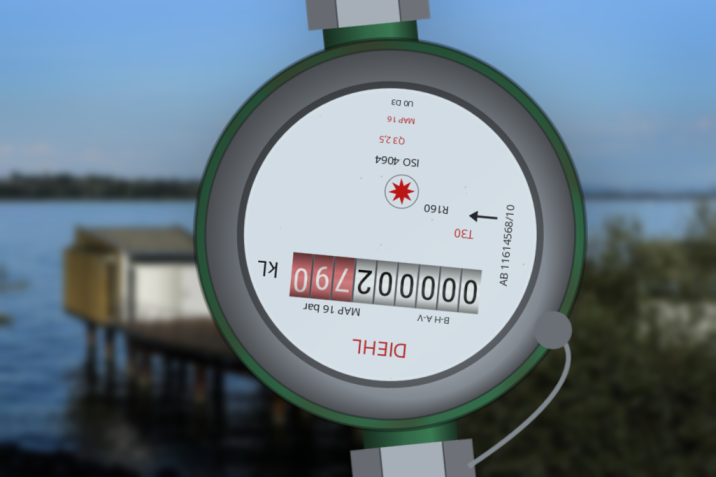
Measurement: 2.790 kL
